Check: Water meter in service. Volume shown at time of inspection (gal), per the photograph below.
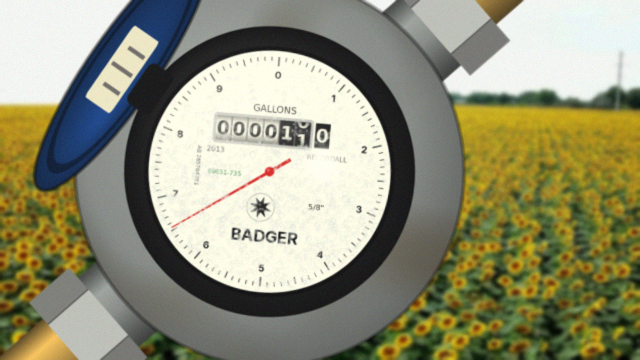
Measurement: 106.5 gal
